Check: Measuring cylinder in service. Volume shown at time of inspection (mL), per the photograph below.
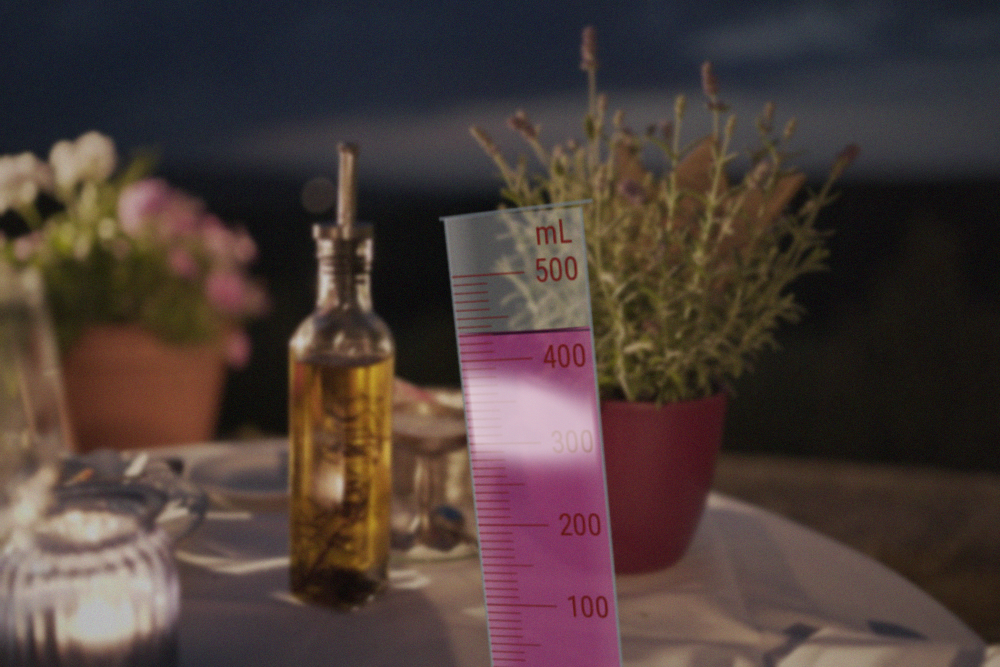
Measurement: 430 mL
